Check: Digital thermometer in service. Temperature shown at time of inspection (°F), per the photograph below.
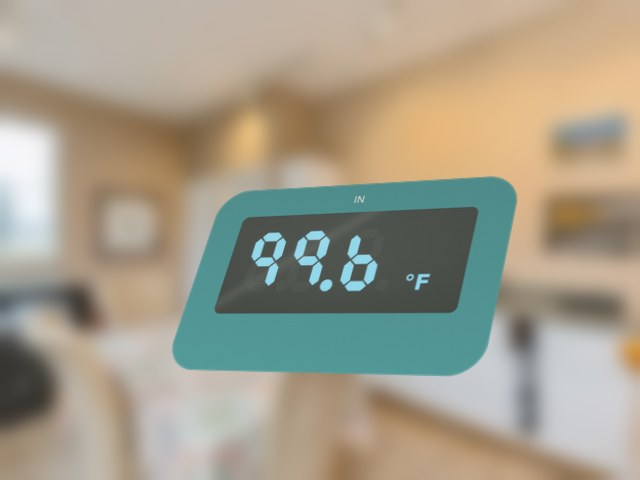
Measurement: 99.6 °F
